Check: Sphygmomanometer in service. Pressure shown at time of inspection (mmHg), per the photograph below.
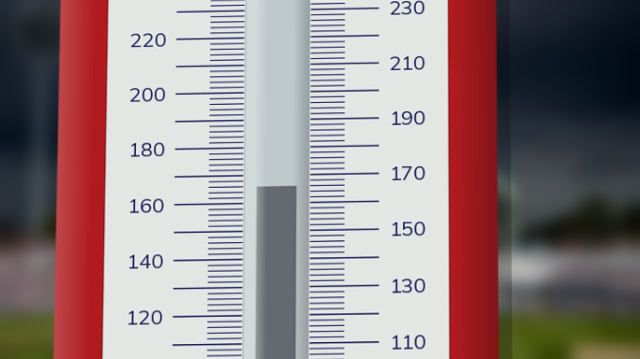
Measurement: 166 mmHg
